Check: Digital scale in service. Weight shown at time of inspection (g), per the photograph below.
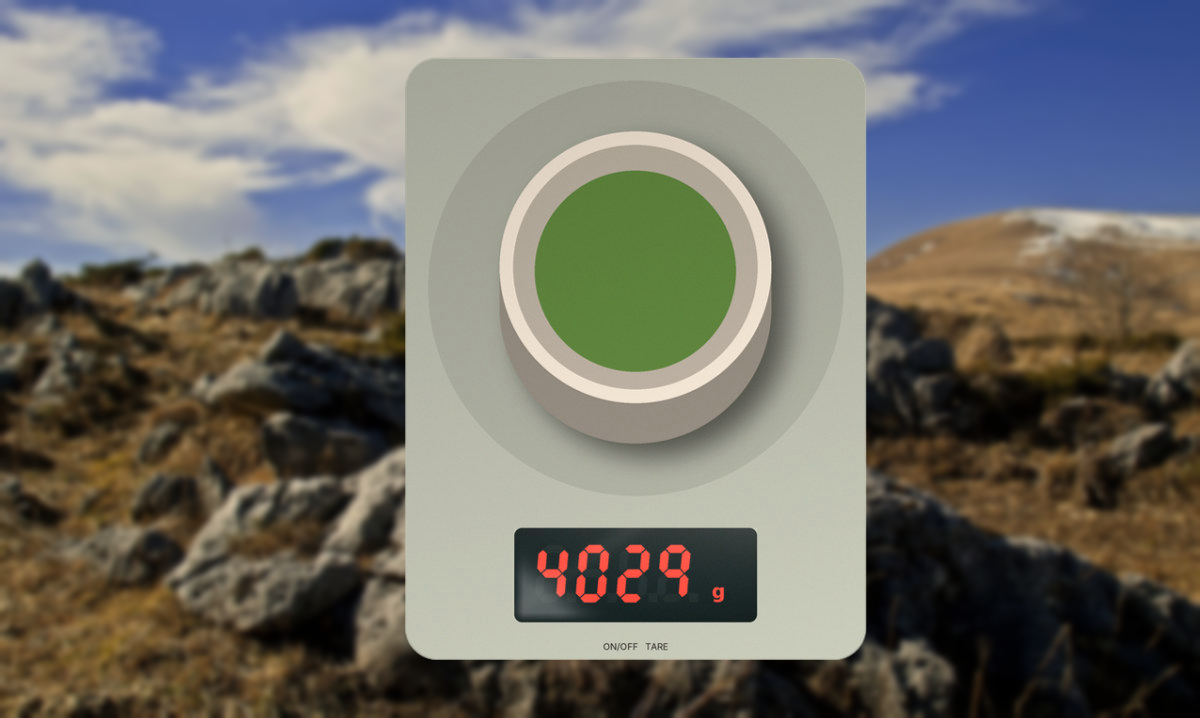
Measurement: 4029 g
